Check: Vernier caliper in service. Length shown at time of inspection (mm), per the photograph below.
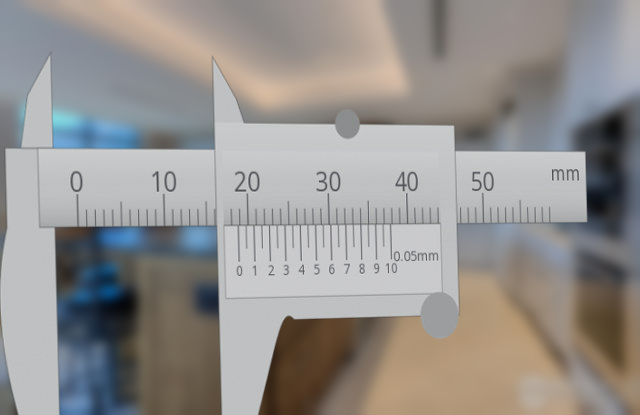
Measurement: 18.8 mm
